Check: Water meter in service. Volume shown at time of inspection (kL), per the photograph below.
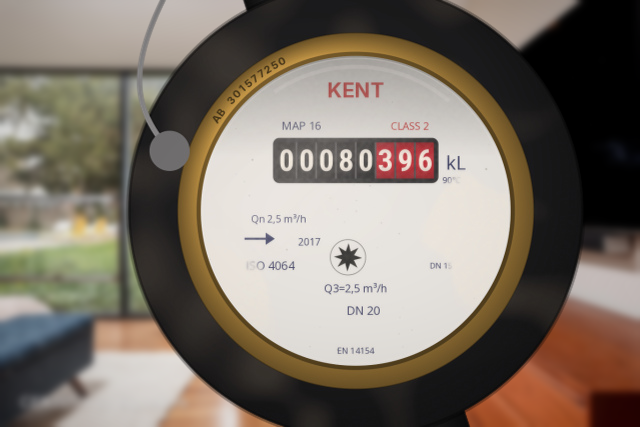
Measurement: 80.396 kL
